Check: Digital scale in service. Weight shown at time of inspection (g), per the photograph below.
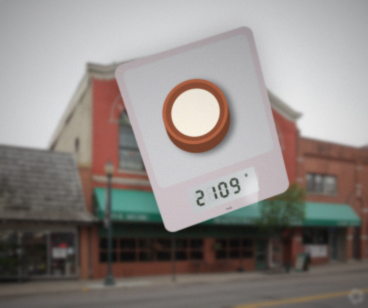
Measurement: 2109 g
